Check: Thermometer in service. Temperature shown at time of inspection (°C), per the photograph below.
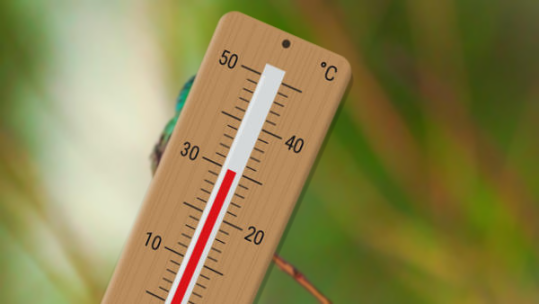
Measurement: 30 °C
